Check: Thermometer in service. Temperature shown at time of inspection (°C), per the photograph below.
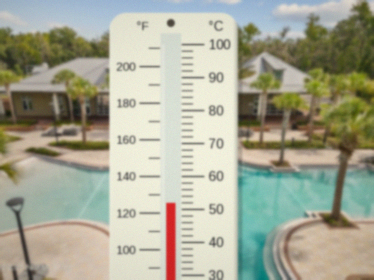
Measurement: 52 °C
